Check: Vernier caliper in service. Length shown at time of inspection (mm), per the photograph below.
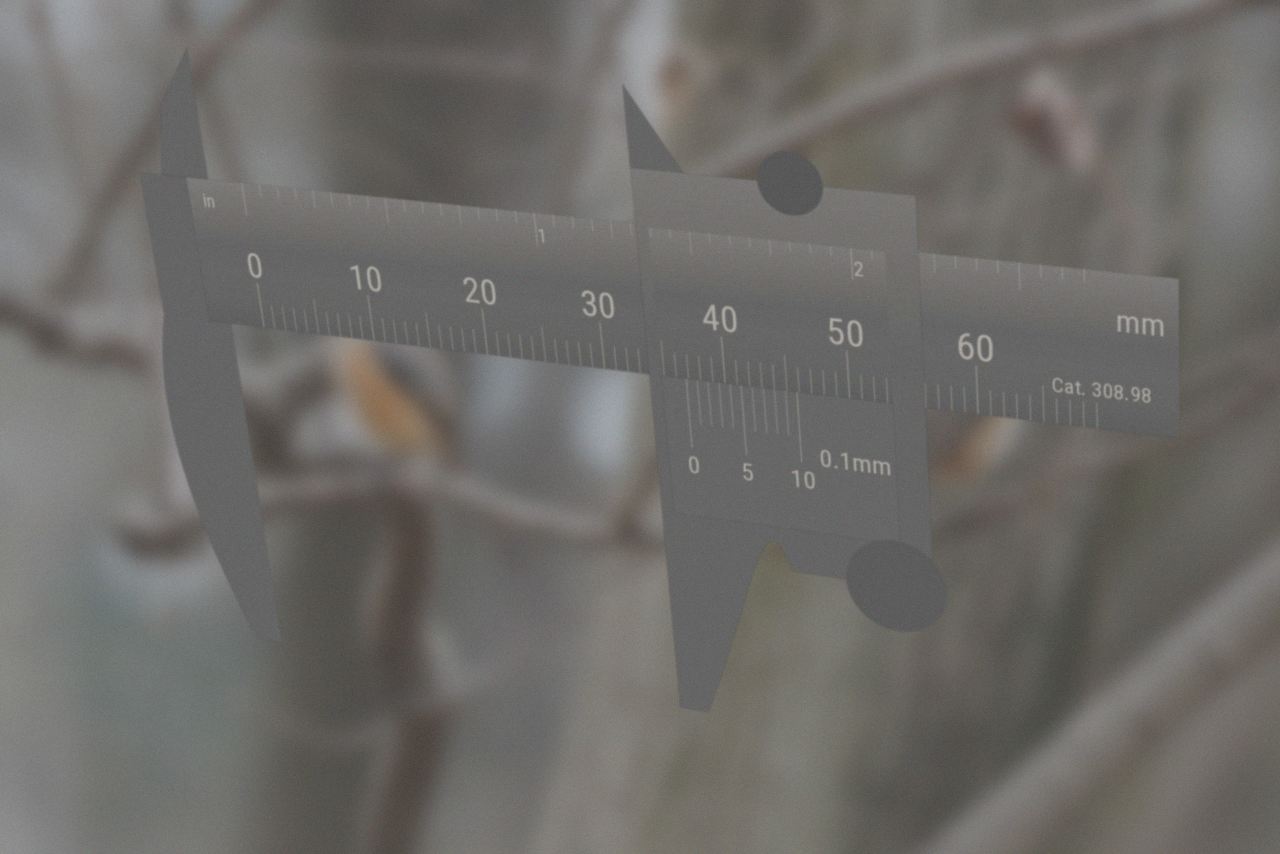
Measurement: 36.8 mm
